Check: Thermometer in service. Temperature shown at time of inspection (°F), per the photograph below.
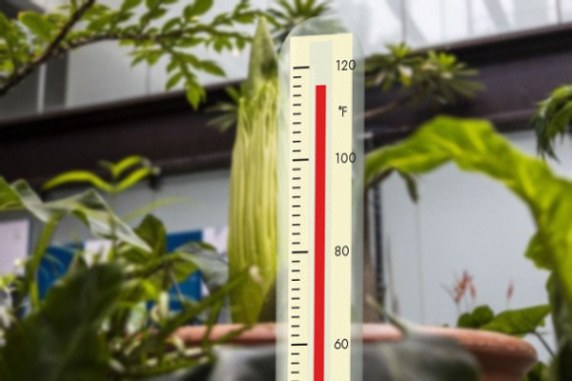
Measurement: 116 °F
